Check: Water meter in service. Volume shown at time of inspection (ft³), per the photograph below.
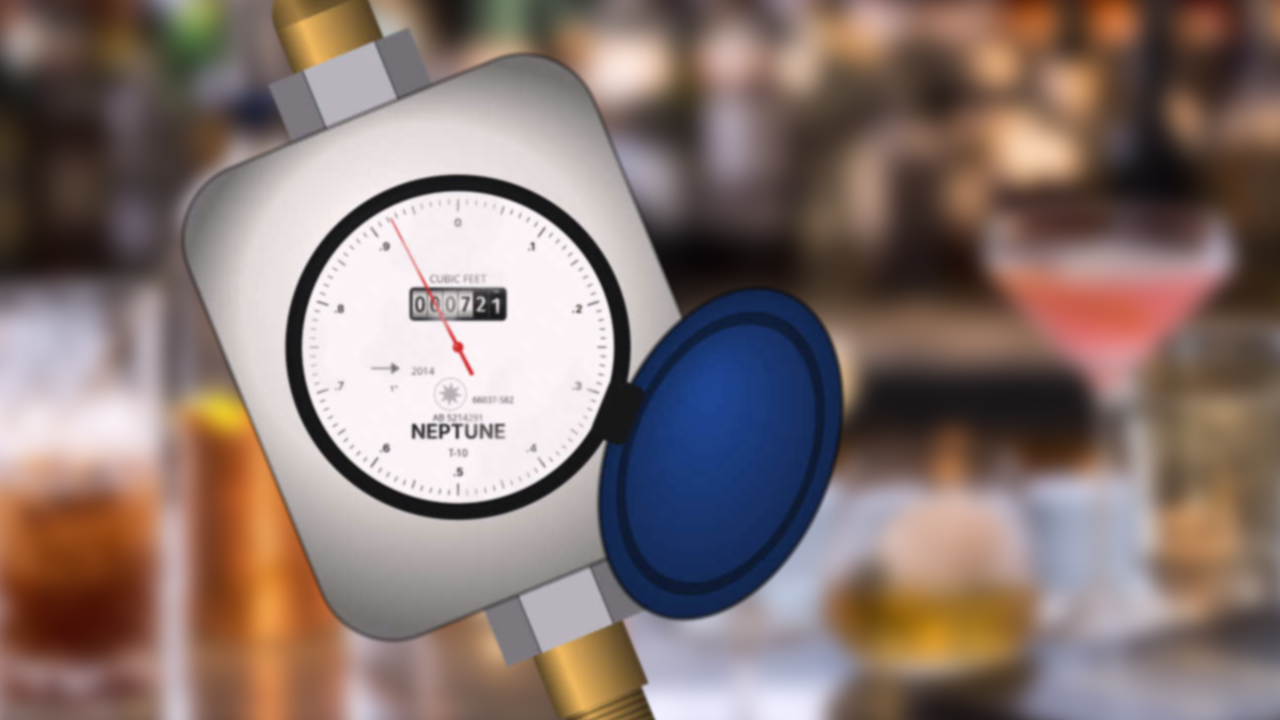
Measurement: 720.92 ft³
